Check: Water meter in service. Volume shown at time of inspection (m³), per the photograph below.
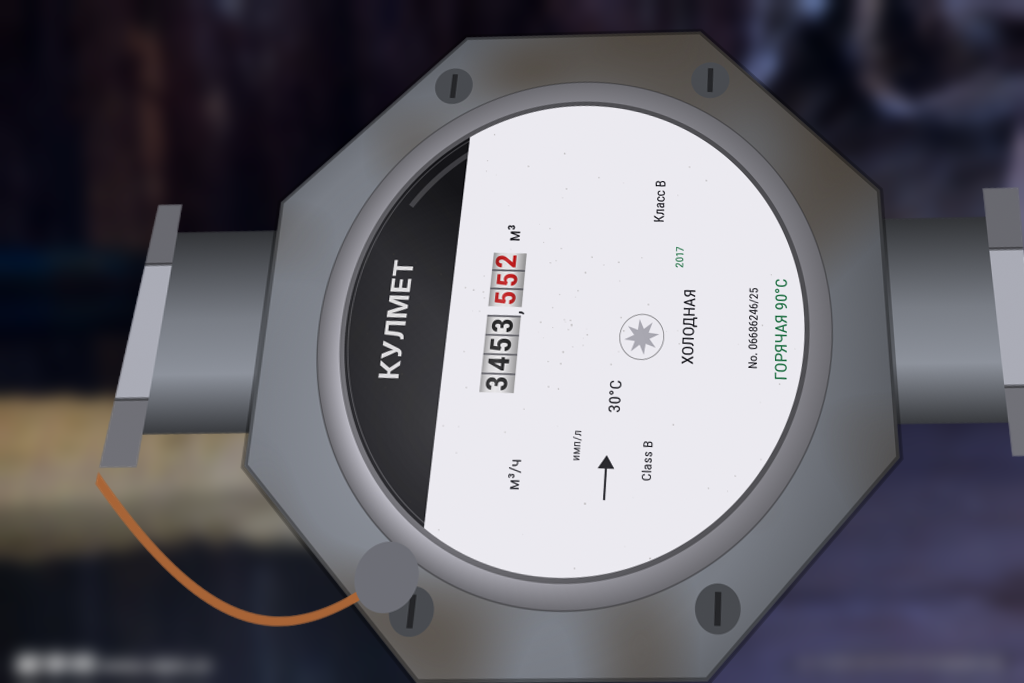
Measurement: 3453.552 m³
